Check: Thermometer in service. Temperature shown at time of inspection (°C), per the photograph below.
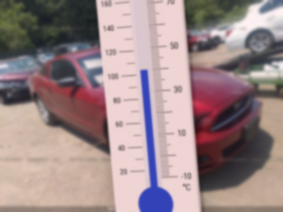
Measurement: 40 °C
